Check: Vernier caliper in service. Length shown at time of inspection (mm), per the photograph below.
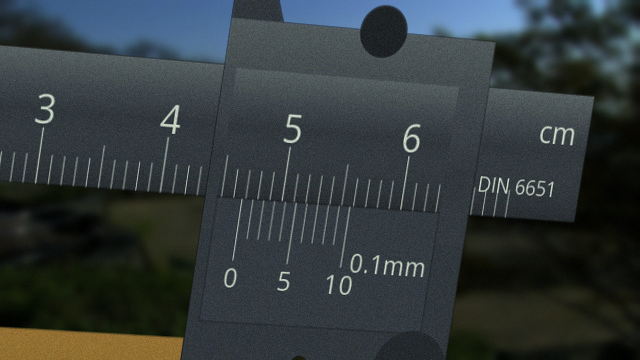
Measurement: 46.7 mm
